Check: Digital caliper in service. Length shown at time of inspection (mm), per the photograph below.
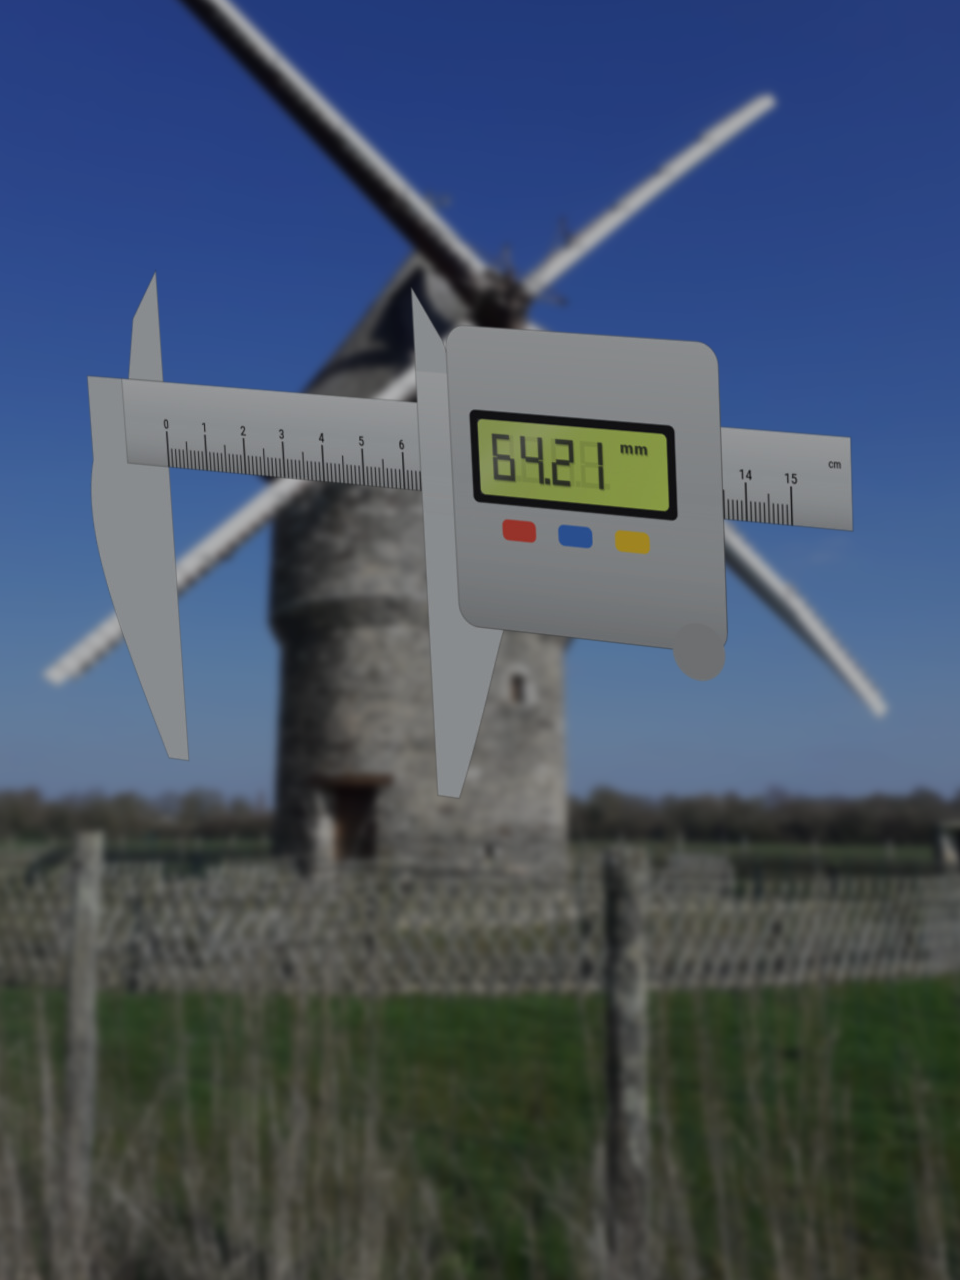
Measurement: 64.21 mm
